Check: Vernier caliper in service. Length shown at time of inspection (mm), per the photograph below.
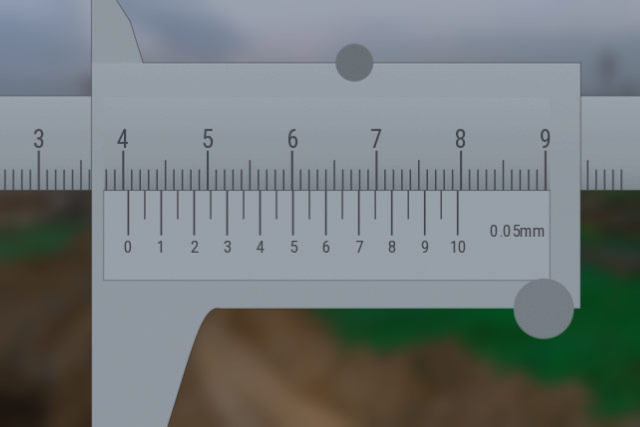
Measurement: 40.6 mm
